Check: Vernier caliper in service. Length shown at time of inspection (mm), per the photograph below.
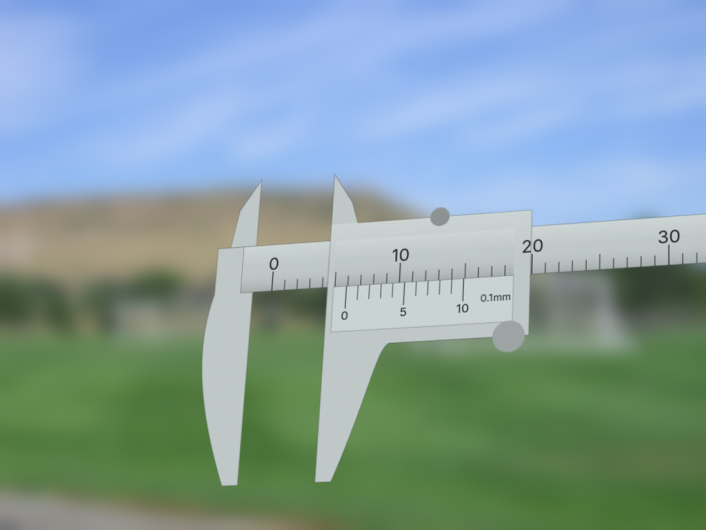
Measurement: 5.9 mm
